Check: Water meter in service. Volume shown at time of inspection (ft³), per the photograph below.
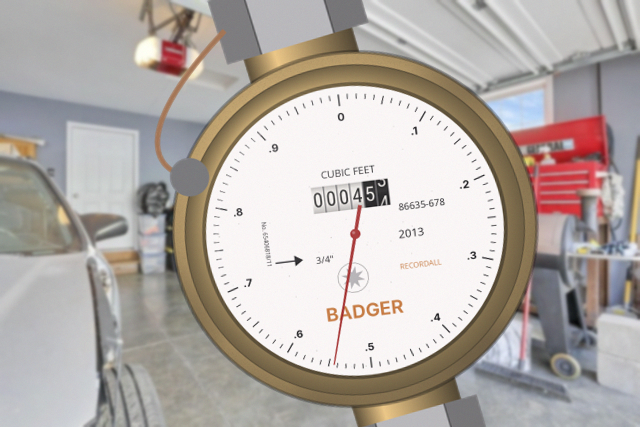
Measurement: 453.54 ft³
